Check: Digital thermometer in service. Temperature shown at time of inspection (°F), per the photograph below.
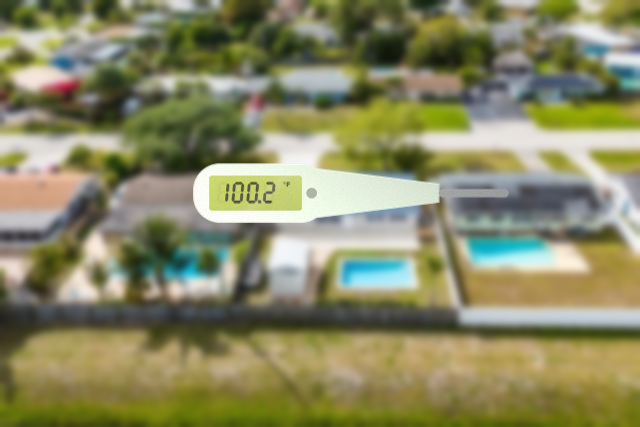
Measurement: 100.2 °F
